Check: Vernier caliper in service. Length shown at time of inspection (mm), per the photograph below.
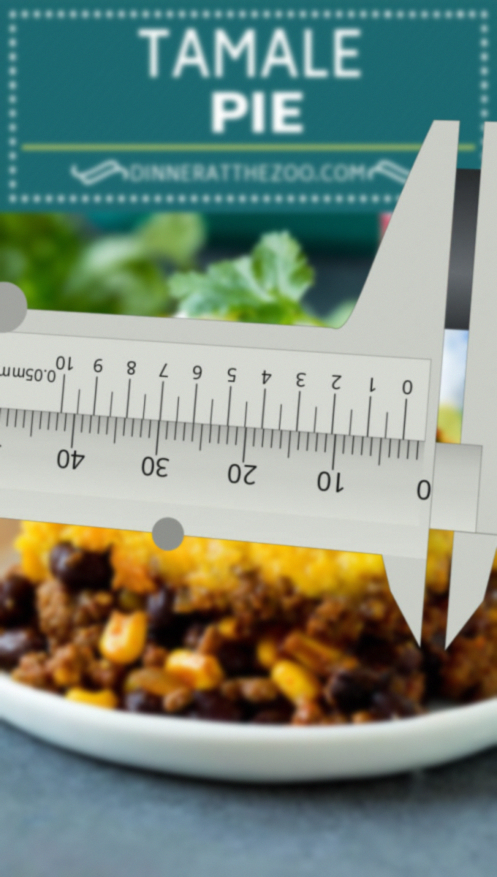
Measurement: 2.6 mm
